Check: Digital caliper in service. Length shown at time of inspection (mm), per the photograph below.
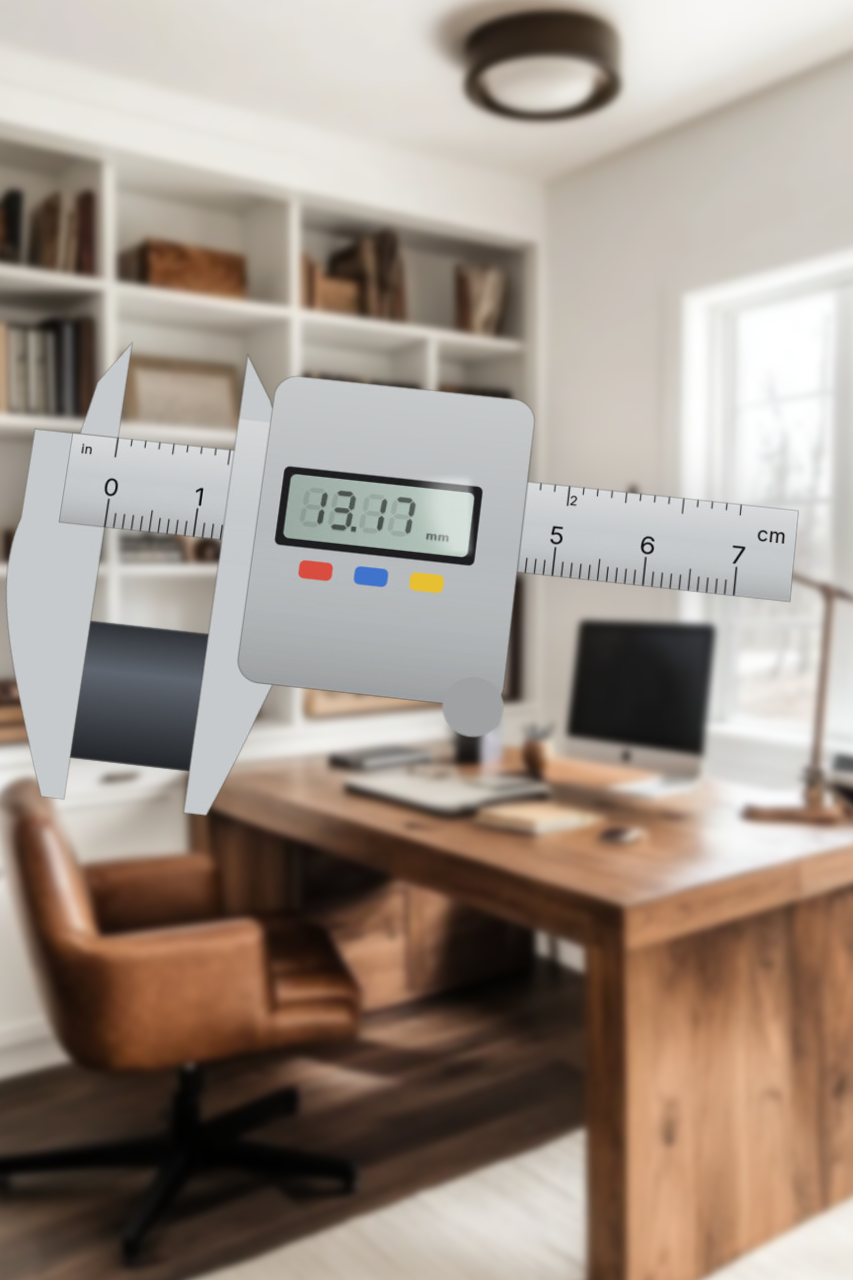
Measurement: 13.17 mm
